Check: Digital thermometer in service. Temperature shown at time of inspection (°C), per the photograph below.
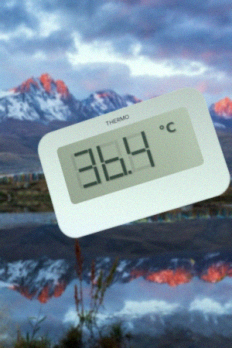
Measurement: 36.4 °C
